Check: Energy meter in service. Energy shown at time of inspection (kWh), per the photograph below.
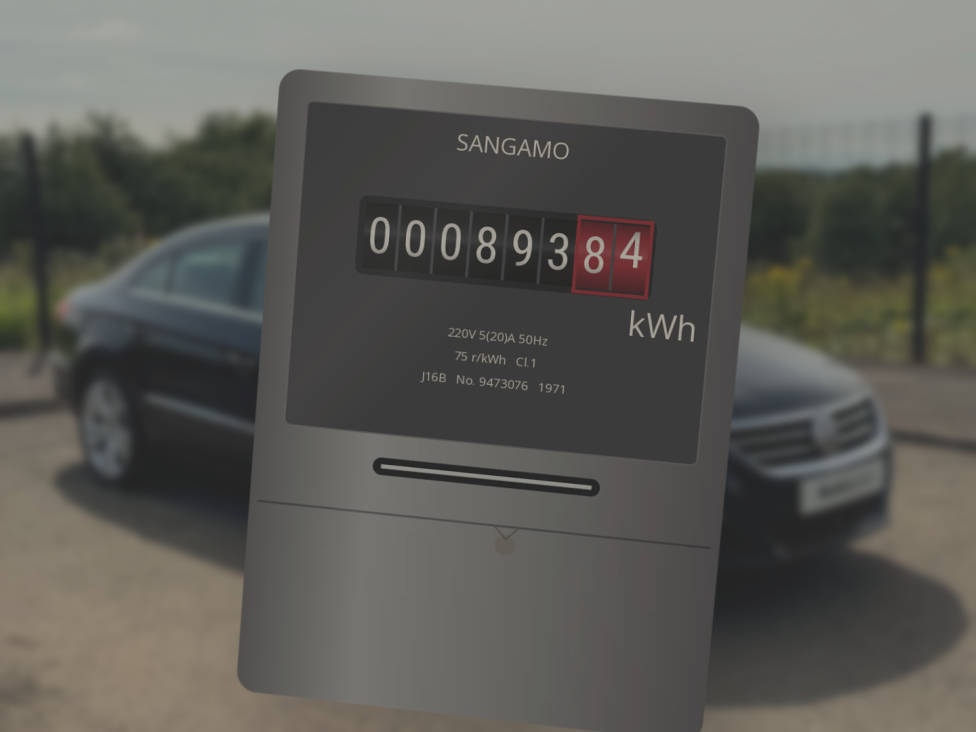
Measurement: 893.84 kWh
